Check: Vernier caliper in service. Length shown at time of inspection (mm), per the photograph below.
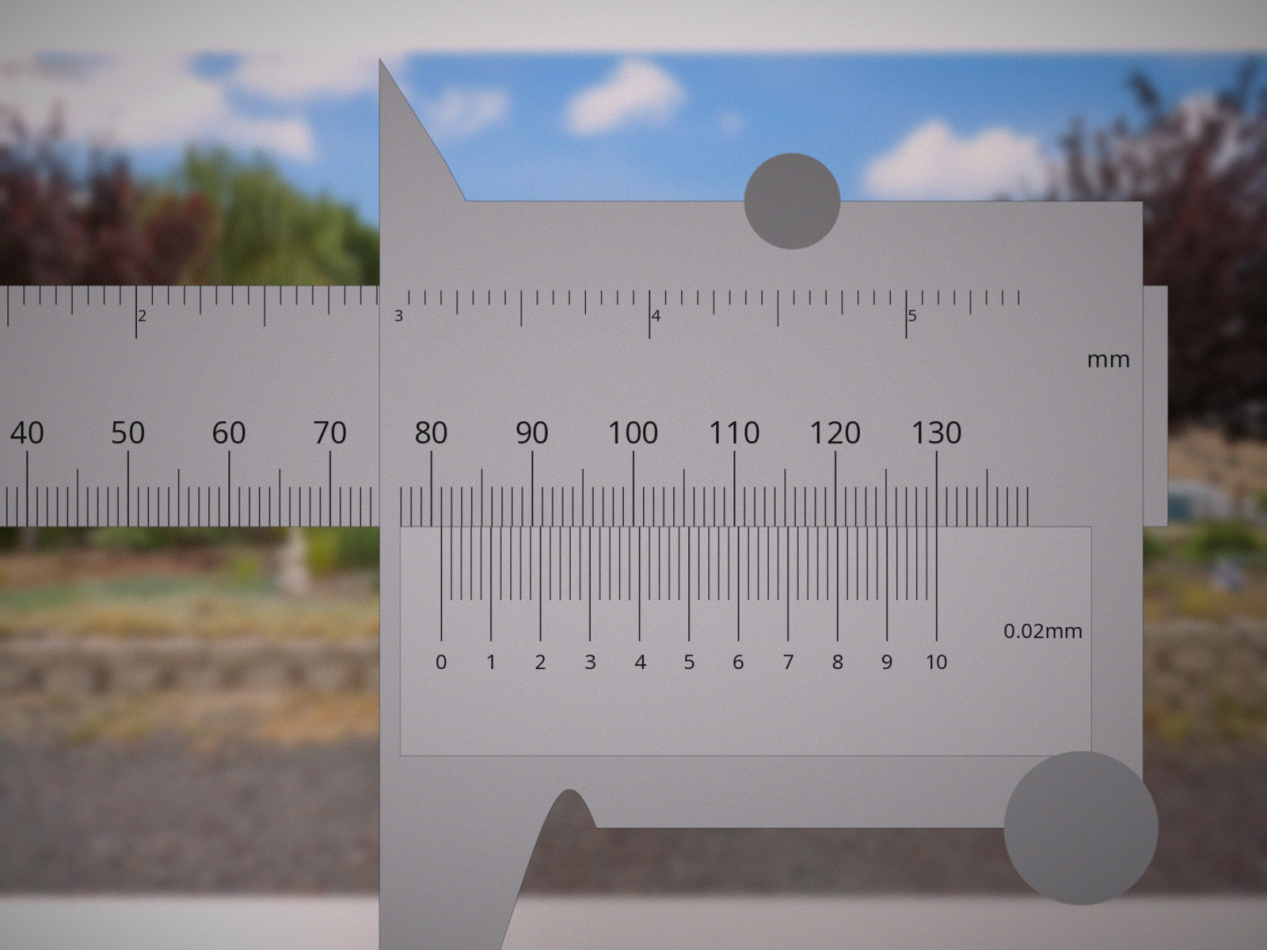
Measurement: 81.0 mm
